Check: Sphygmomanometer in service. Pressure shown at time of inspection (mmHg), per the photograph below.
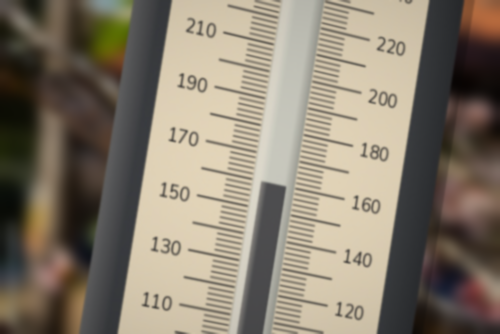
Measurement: 160 mmHg
